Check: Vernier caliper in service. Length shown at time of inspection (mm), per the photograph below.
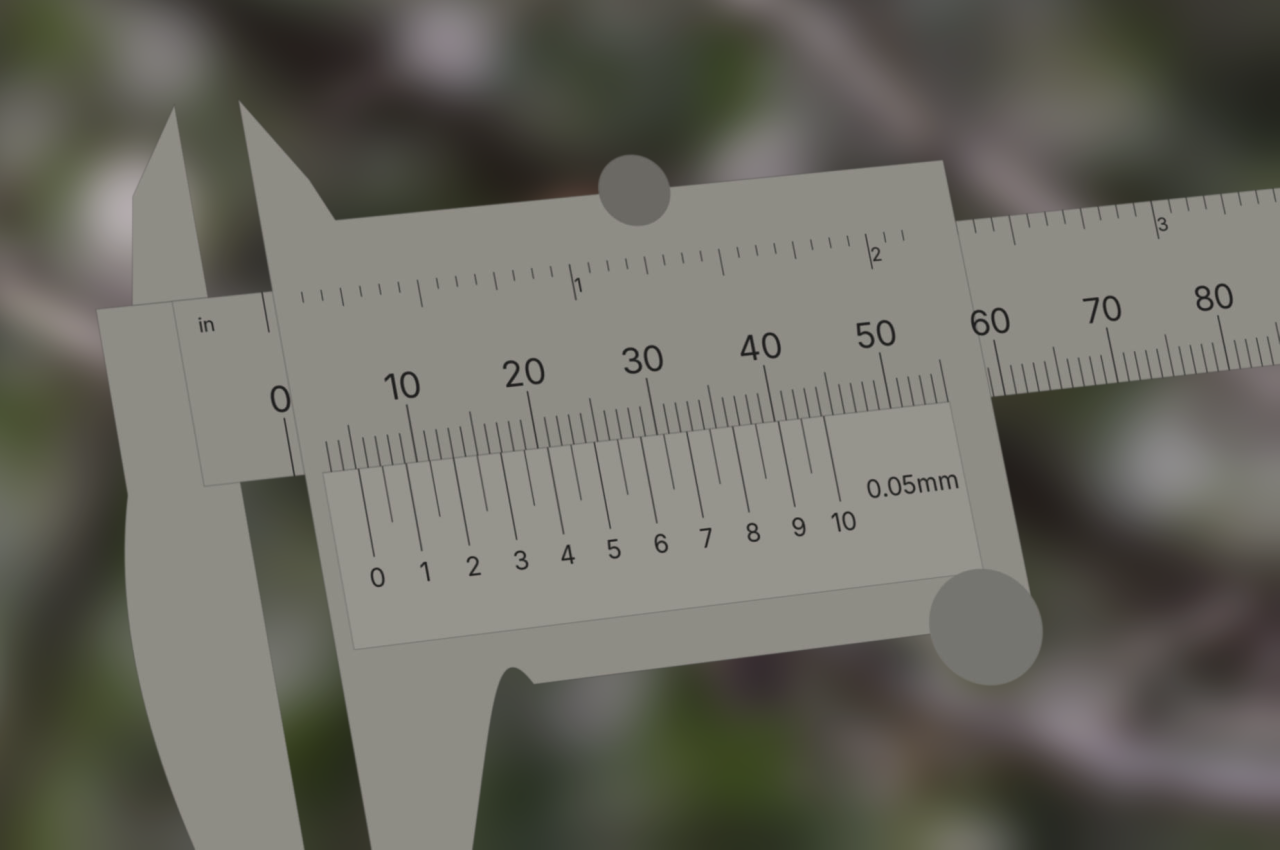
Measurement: 5.2 mm
